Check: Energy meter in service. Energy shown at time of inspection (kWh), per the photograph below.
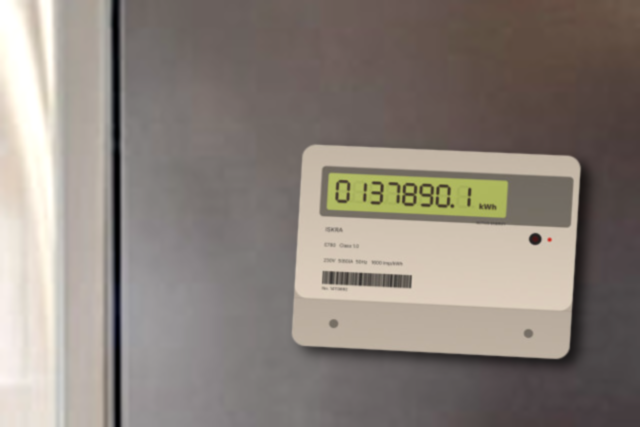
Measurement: 137890.1 kWh
